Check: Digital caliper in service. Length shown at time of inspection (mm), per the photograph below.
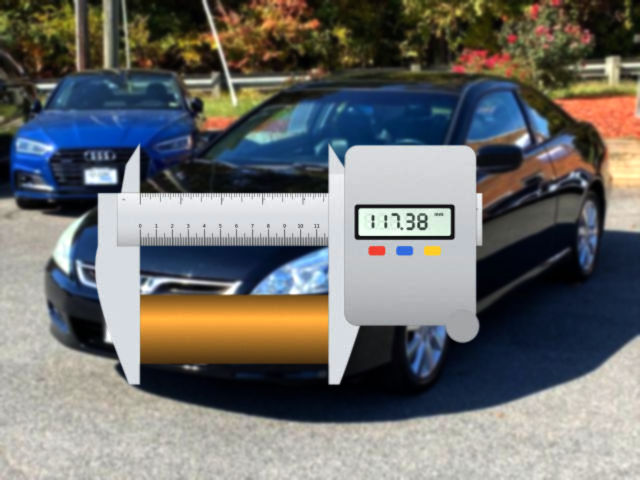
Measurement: 117.38 mm
